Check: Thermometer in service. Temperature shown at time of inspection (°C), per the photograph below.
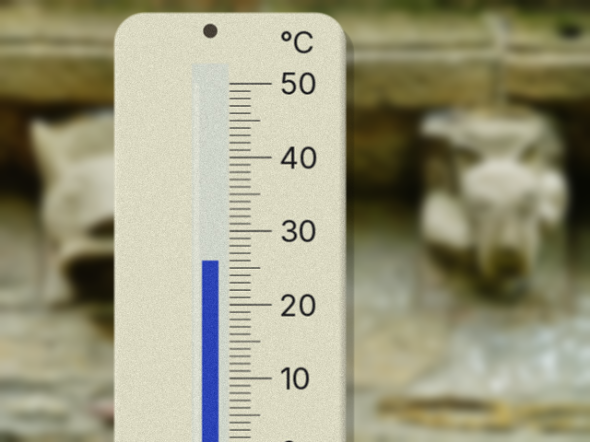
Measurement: 26 °C
